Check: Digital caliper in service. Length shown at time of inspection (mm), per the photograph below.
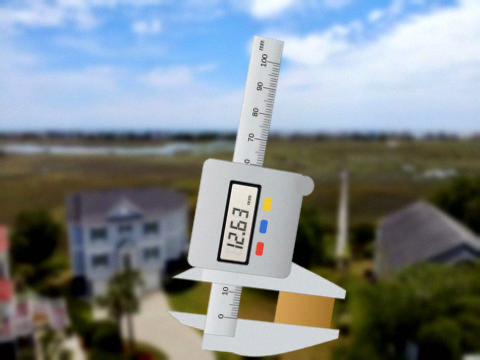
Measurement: 12.63 mm
